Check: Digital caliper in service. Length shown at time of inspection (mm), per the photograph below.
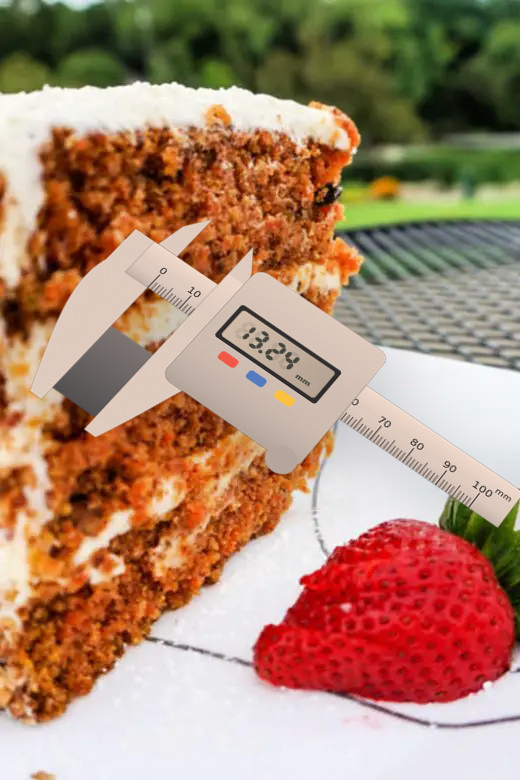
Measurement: 13.24 mm
